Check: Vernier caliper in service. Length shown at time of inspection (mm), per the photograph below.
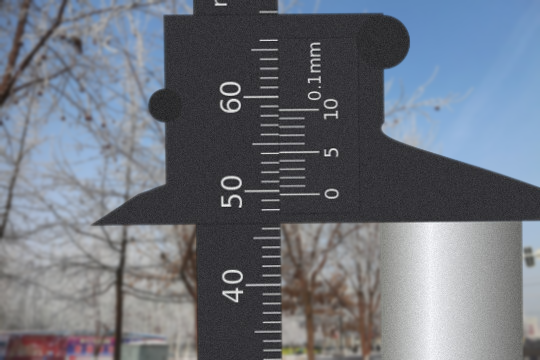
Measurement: 49.6 mm
